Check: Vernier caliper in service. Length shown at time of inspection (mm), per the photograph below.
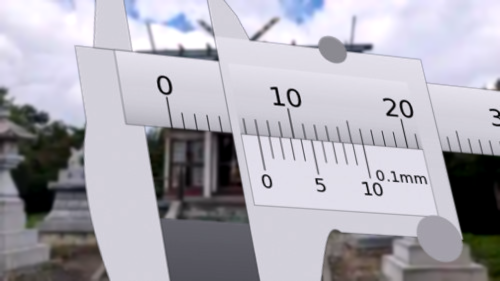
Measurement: 7.0 mm
